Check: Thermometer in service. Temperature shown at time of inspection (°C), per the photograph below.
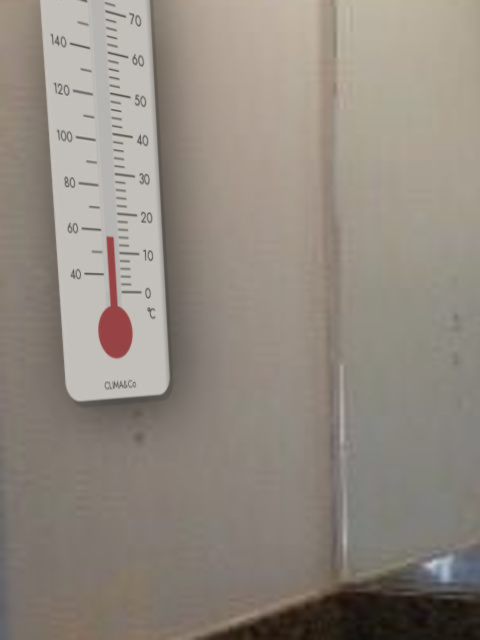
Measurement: 14 °C
